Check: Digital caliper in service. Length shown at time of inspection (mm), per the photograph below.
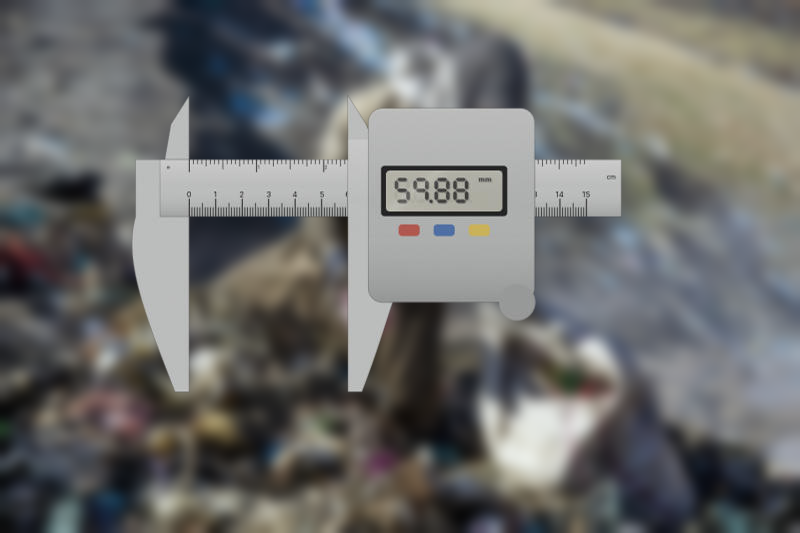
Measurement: 59.88 mm
